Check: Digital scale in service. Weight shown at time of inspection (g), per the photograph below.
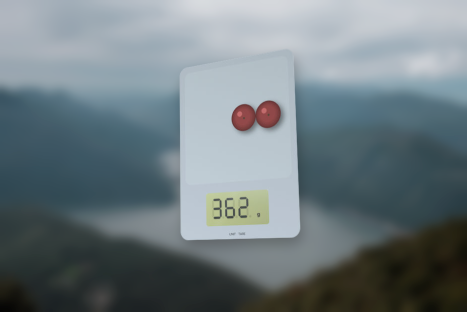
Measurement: 362 g
